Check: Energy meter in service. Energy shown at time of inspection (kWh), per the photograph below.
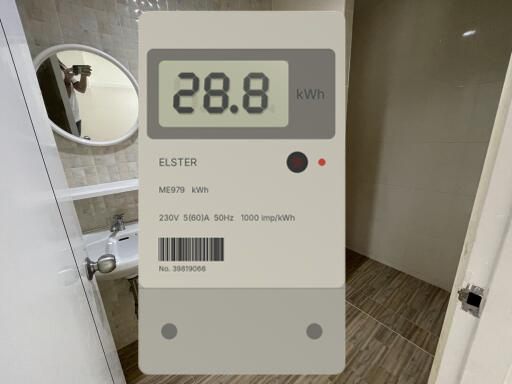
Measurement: 28.8 kWh
